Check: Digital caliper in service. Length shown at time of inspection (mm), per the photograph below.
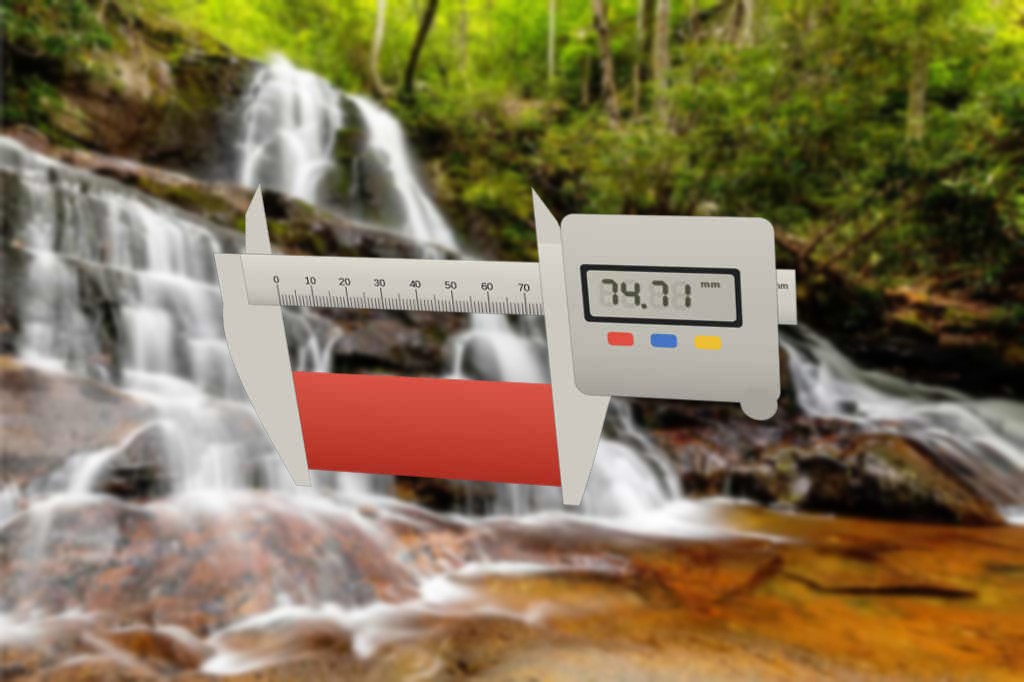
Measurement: 74.71 mm
